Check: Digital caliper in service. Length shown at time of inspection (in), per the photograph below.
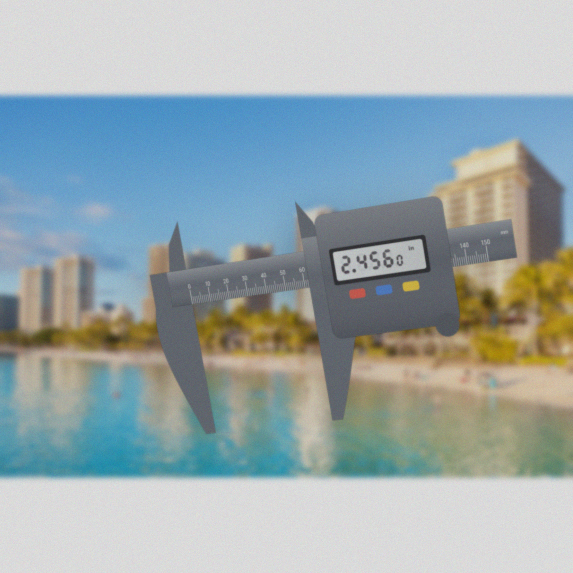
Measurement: 2.4560 in
